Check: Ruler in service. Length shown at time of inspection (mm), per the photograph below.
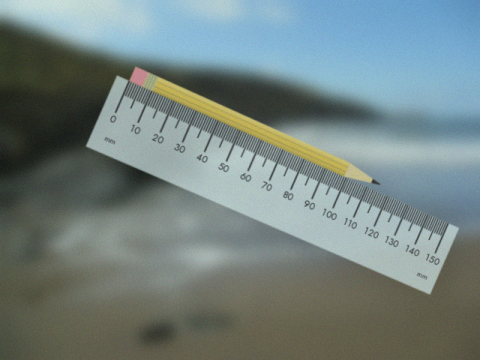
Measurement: 115 mm
